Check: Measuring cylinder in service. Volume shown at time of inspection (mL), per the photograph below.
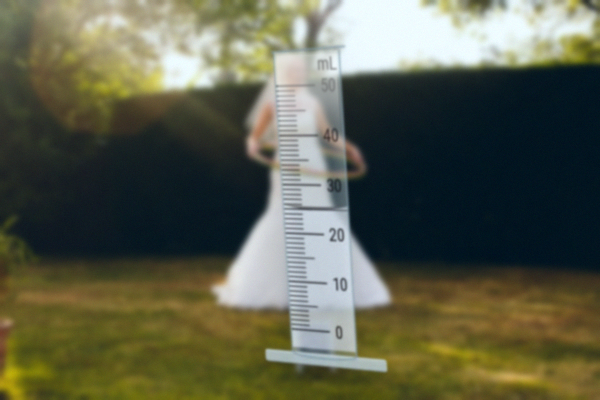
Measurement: 25 mL
